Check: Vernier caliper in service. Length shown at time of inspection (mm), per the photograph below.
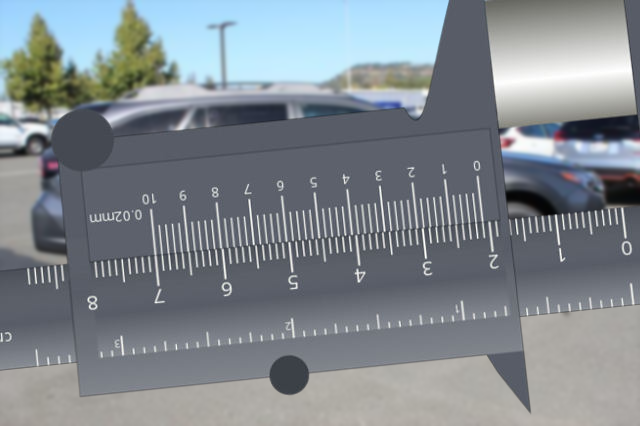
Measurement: 21.0 mm
